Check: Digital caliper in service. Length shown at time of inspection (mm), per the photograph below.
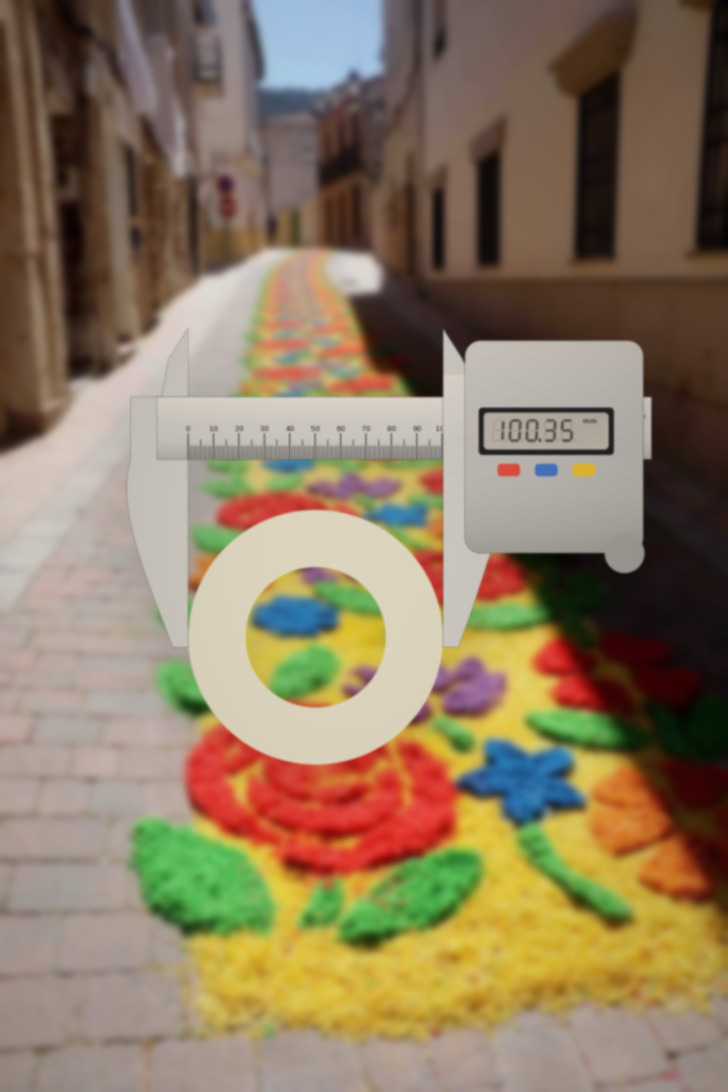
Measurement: 100.35 mm
